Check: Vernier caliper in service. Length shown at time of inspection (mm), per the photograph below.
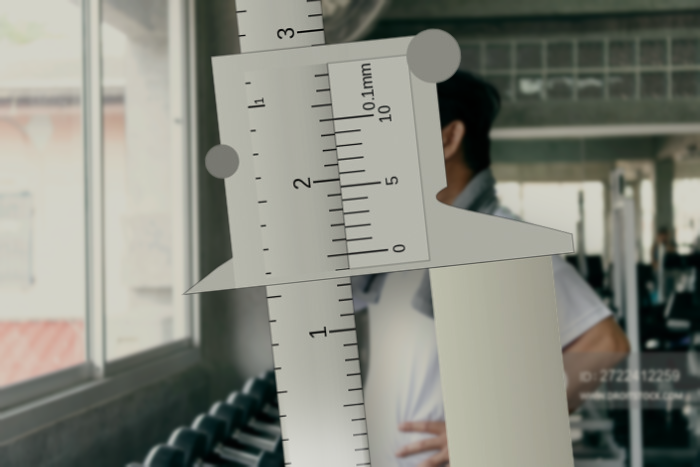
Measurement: 15.0 mm
